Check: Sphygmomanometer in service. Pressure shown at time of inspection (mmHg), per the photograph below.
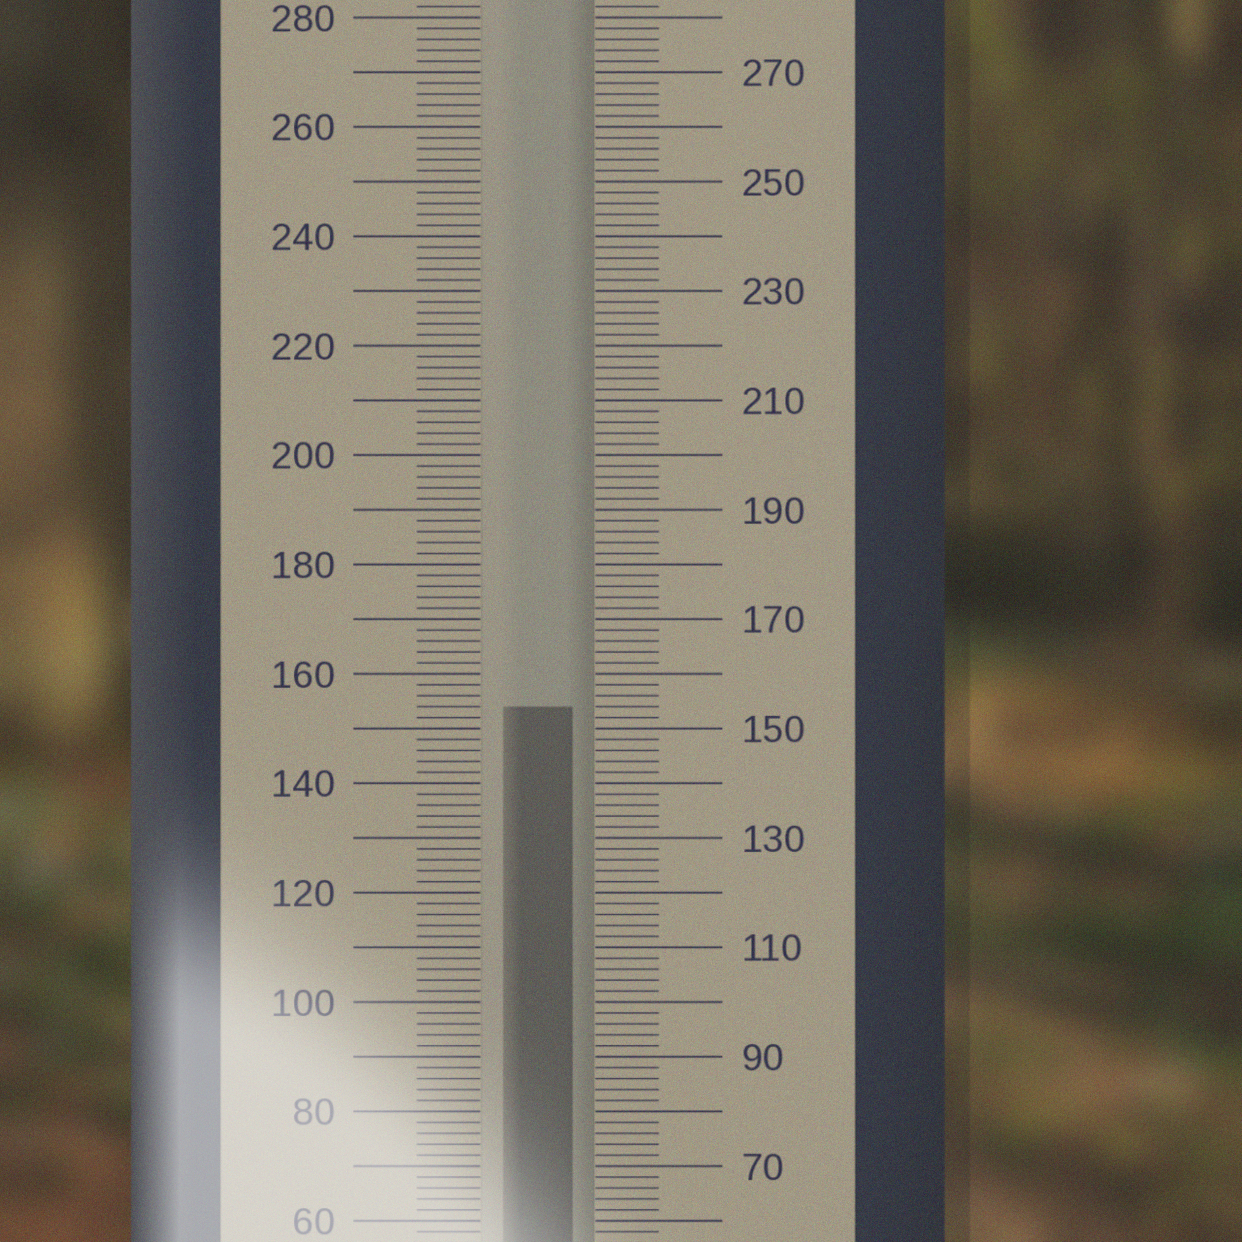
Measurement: 154 mmHg
